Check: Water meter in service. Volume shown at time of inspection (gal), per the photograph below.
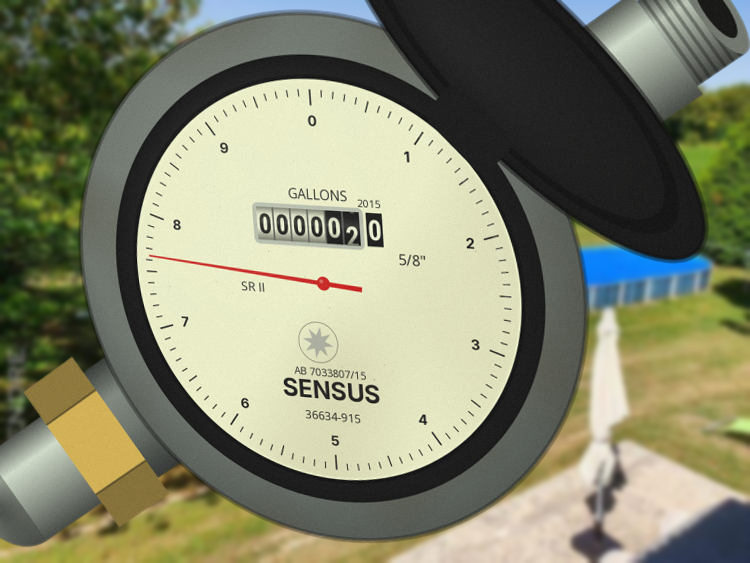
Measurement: 17.6 gal
